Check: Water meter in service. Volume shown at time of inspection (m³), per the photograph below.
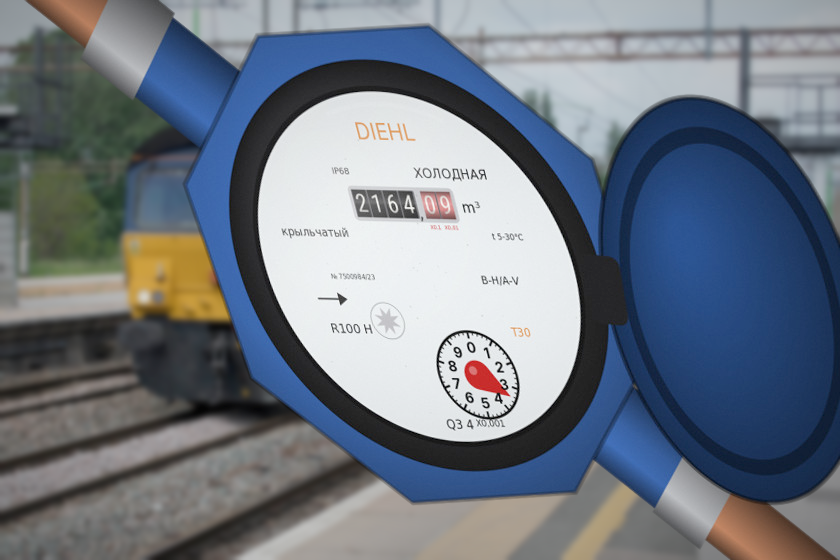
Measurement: 2164.093 m³
